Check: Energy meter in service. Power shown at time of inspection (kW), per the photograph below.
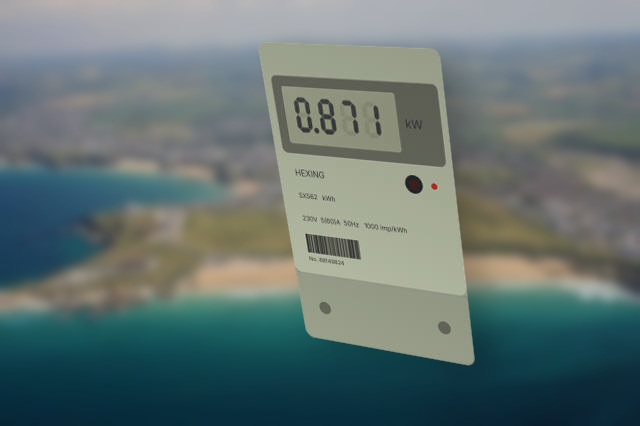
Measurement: 0.871 kW
